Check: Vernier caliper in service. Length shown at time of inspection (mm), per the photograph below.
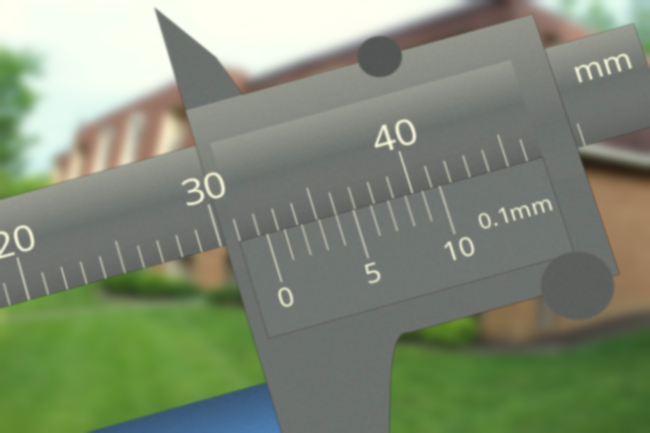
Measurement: 32.4 mm
